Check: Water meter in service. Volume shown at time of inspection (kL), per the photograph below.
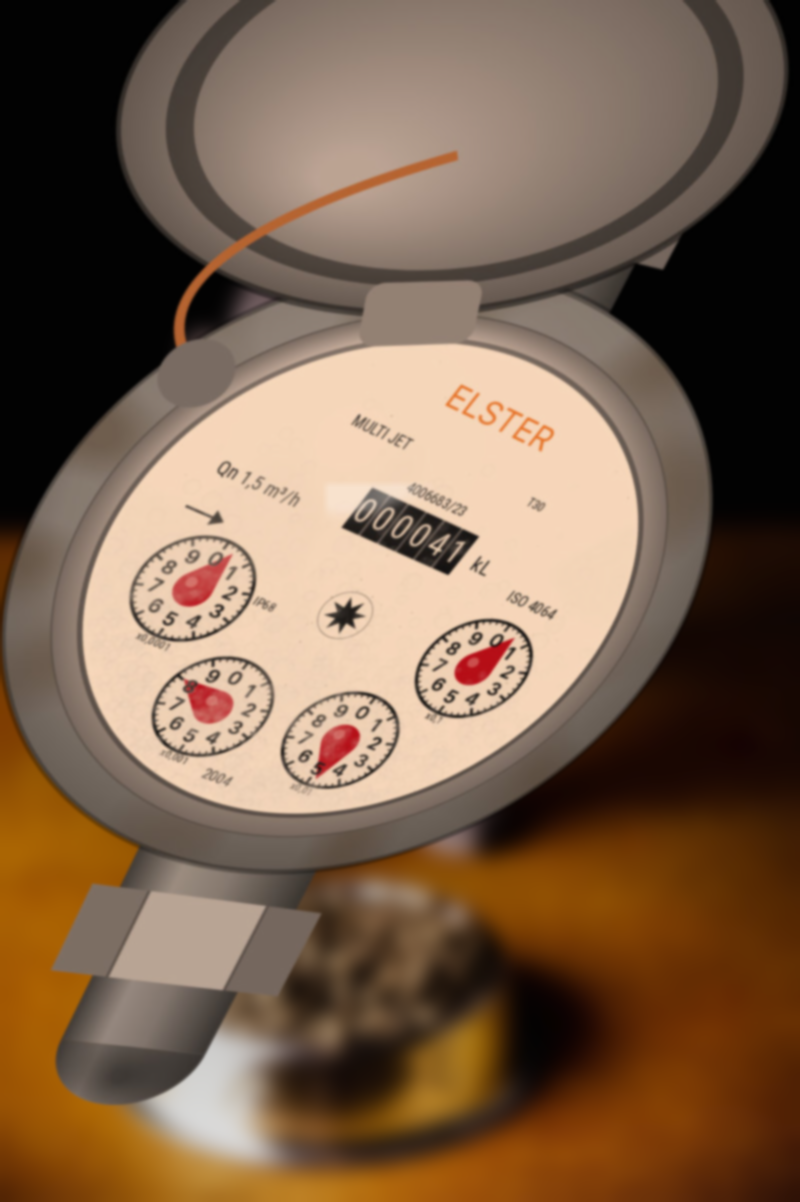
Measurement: 41.0480 kL
